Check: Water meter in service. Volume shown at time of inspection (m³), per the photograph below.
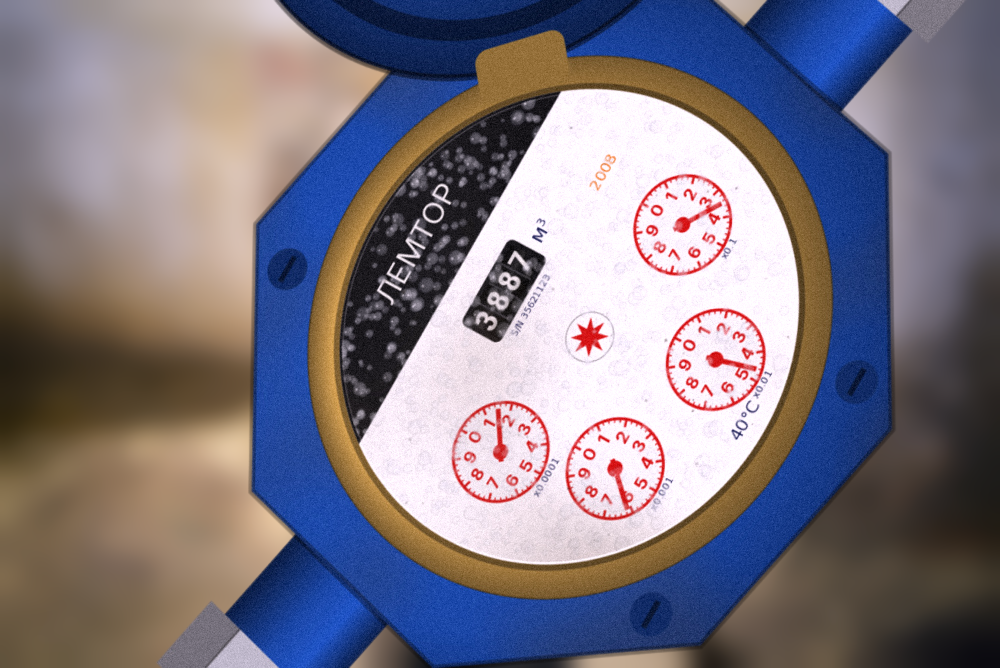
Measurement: 3887.3461 m³
